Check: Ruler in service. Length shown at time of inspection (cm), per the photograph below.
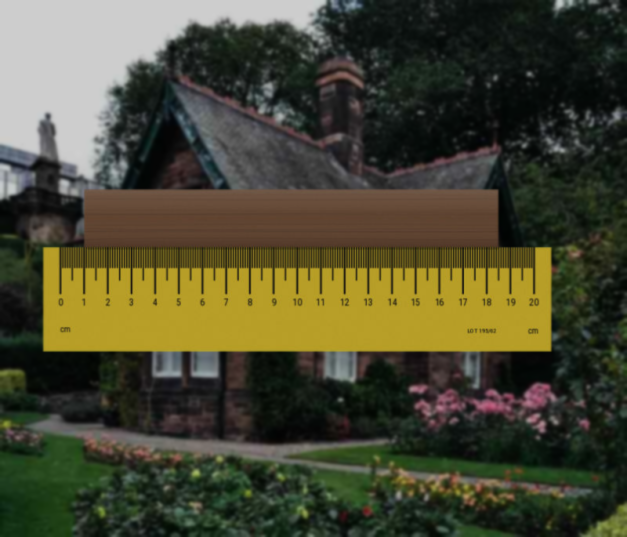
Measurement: 17.5 cm
